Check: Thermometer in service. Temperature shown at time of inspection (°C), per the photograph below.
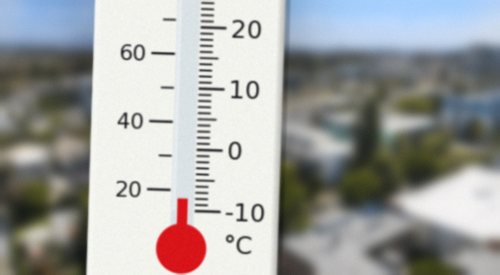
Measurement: -8 °C
